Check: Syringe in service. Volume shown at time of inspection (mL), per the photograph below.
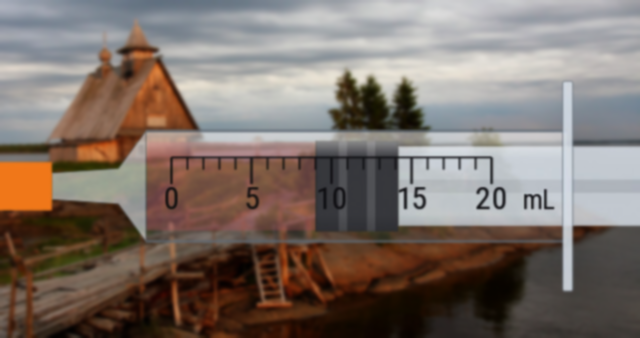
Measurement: 9 mL
